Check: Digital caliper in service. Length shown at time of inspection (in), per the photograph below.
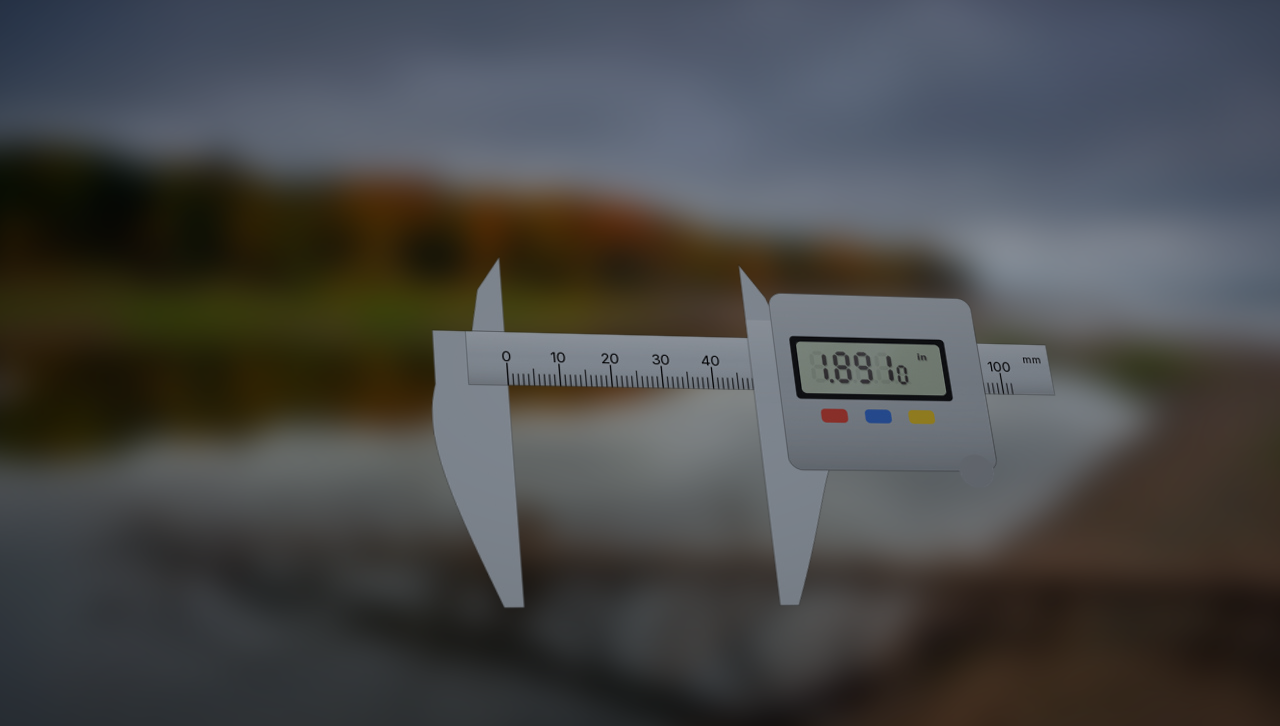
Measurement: 1.8910 in
